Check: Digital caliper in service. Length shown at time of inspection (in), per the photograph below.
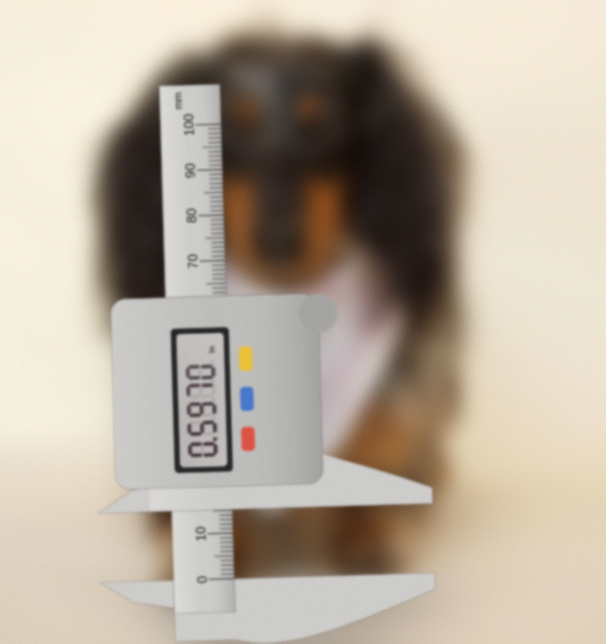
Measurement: 0.5970 in
